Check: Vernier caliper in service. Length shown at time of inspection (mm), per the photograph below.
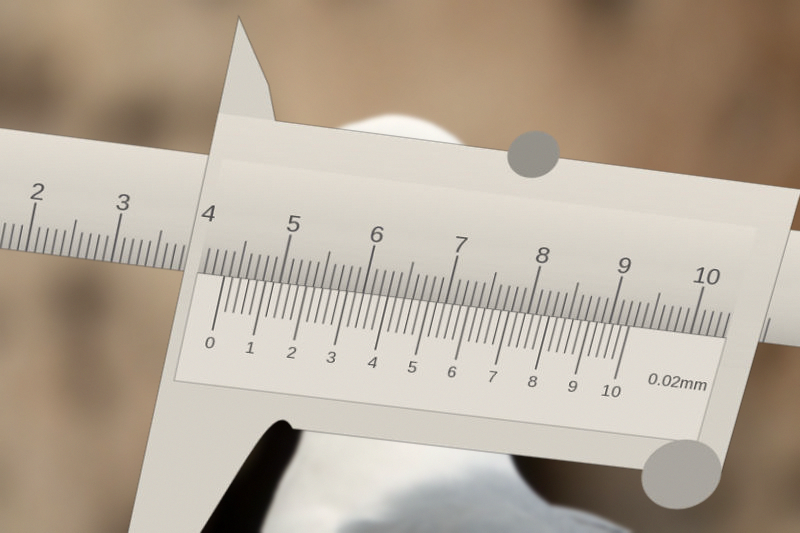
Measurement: 43.4 mm
